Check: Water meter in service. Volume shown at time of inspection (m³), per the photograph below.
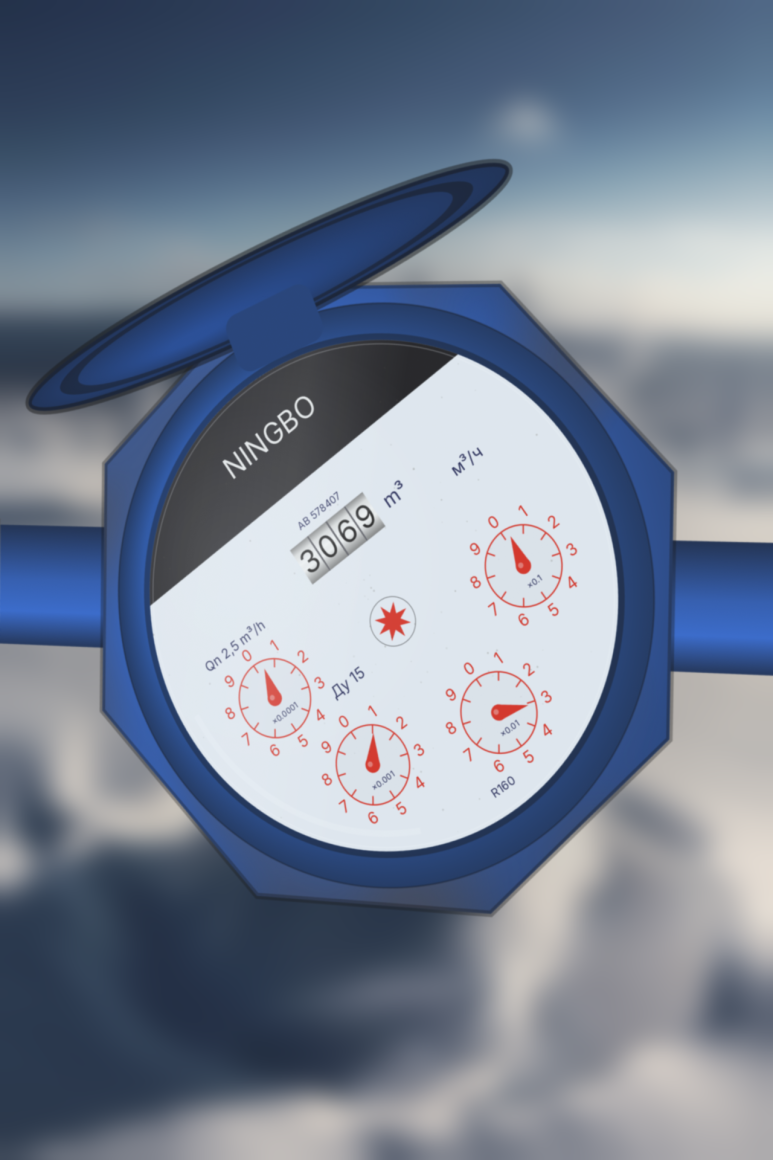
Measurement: 3069.0310 m³
